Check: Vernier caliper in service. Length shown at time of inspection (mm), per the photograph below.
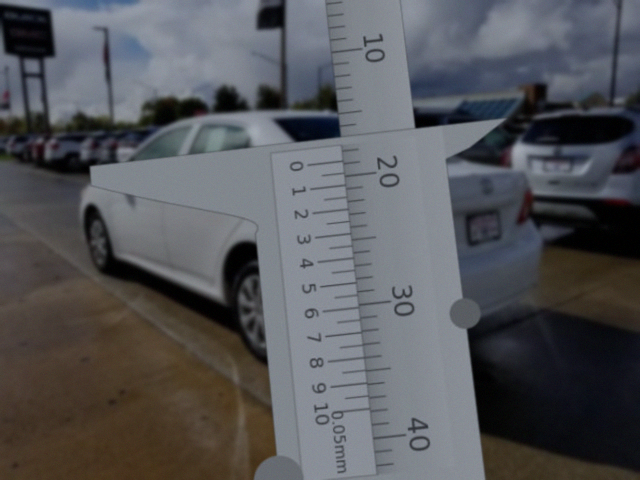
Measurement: 18.8 mm
